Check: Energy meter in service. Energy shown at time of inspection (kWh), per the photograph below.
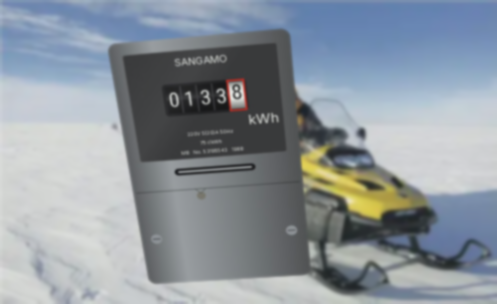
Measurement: 133.8 kWh
